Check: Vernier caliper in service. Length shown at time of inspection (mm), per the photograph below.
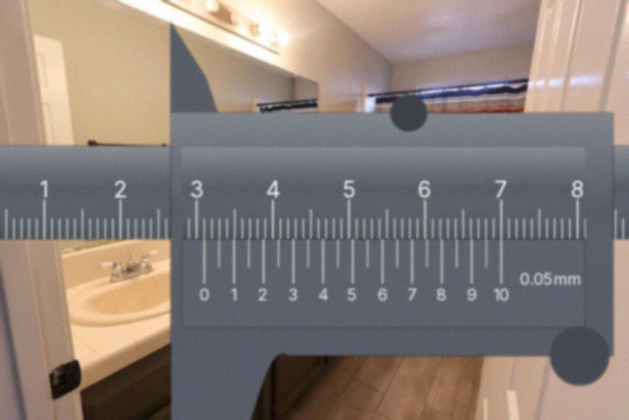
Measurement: 31.0 mm
